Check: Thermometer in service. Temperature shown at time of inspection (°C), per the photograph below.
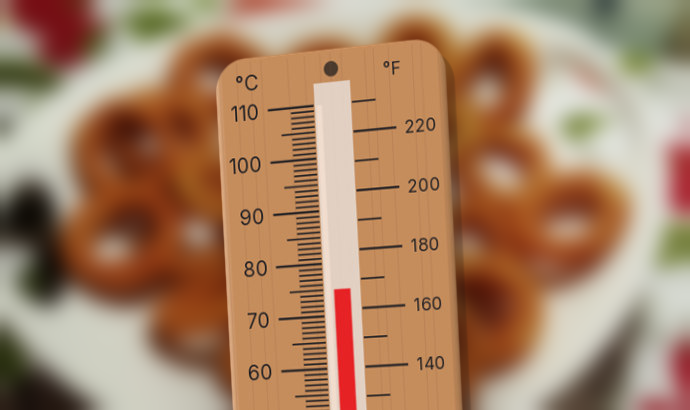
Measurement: 75 °C
